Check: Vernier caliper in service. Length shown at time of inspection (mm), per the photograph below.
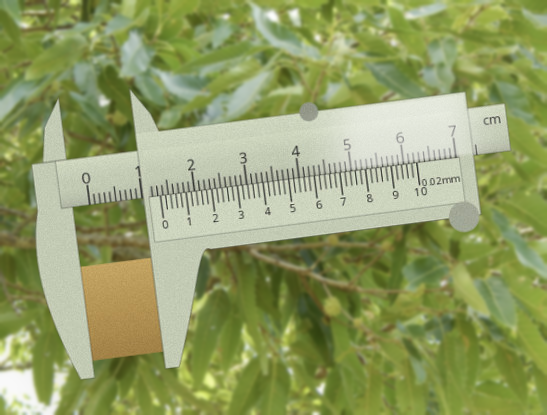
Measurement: 13.5 mm
